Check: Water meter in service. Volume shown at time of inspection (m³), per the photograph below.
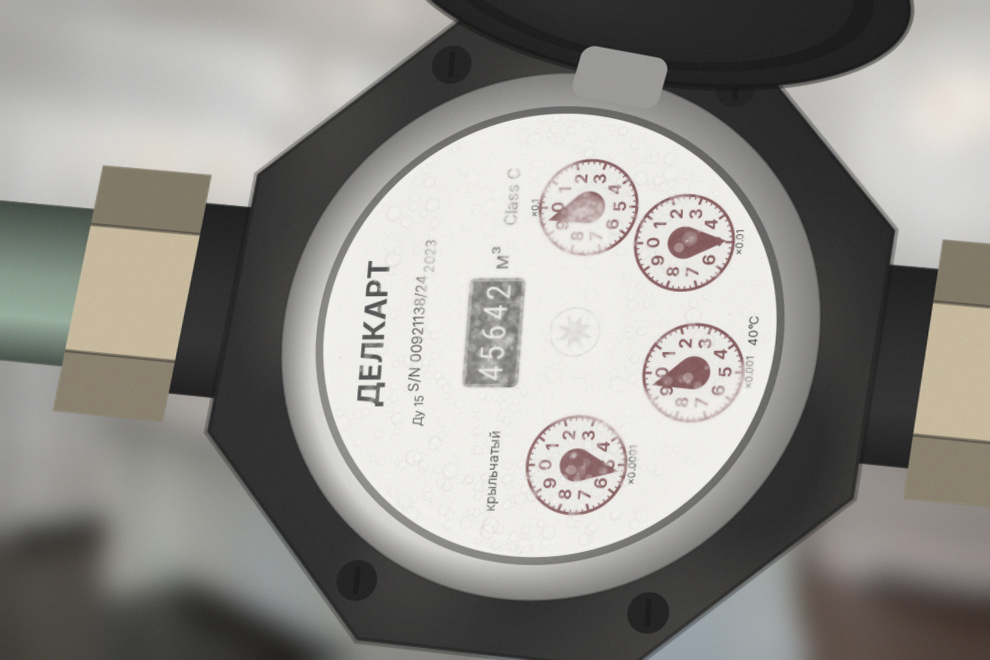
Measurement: 45641.9495 m³
